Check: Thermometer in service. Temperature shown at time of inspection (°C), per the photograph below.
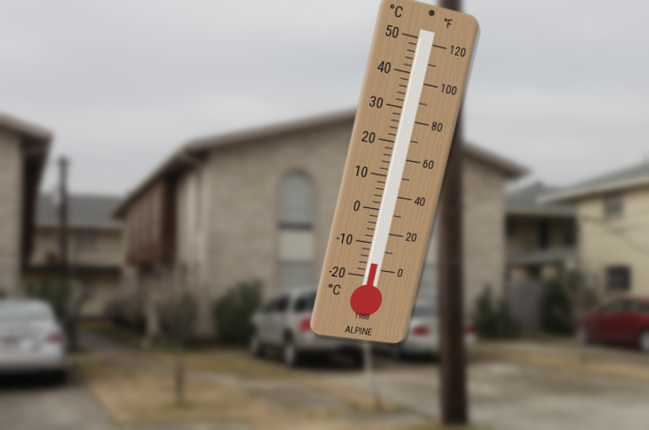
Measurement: -16 °C
